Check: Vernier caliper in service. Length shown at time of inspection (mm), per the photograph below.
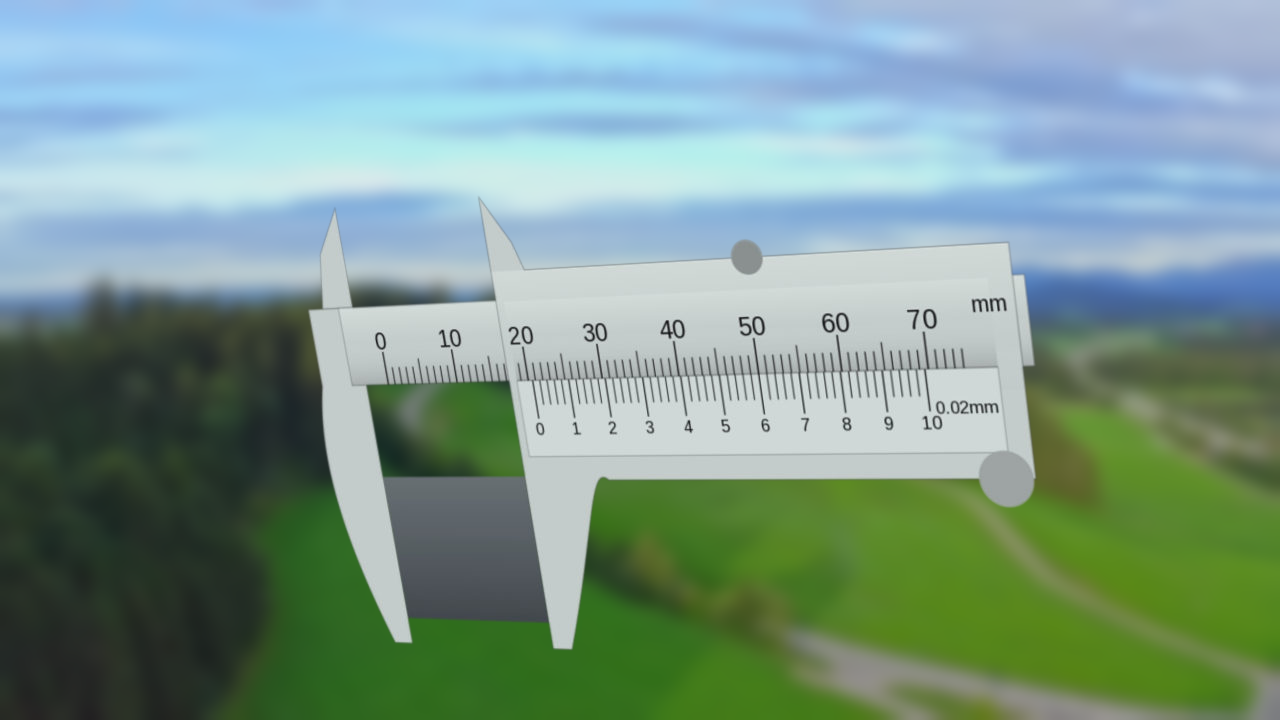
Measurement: 20.6 mm
